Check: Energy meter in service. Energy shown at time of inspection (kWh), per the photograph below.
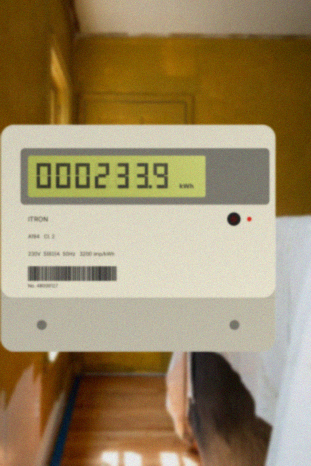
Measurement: 233.9 kWh
